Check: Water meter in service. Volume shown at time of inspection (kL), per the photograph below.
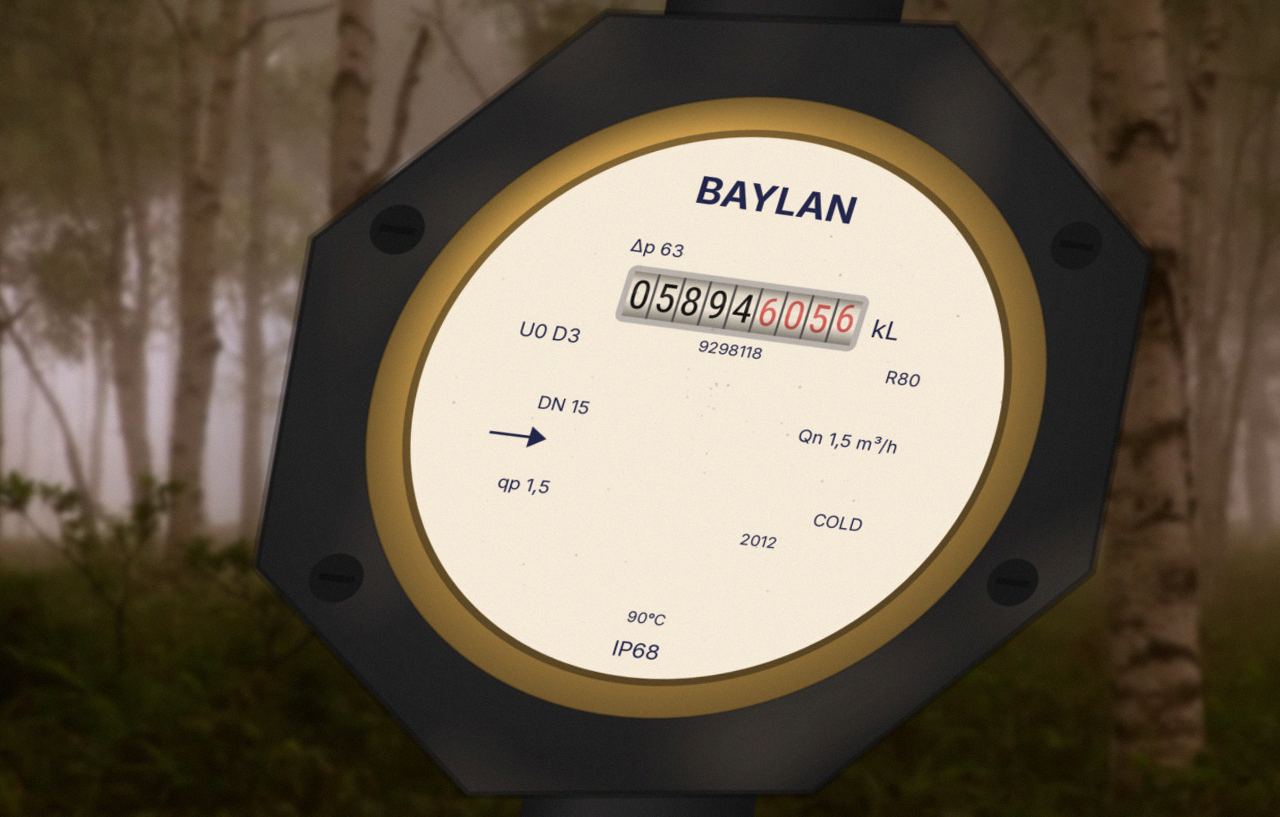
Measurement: 5894.6056 kL
